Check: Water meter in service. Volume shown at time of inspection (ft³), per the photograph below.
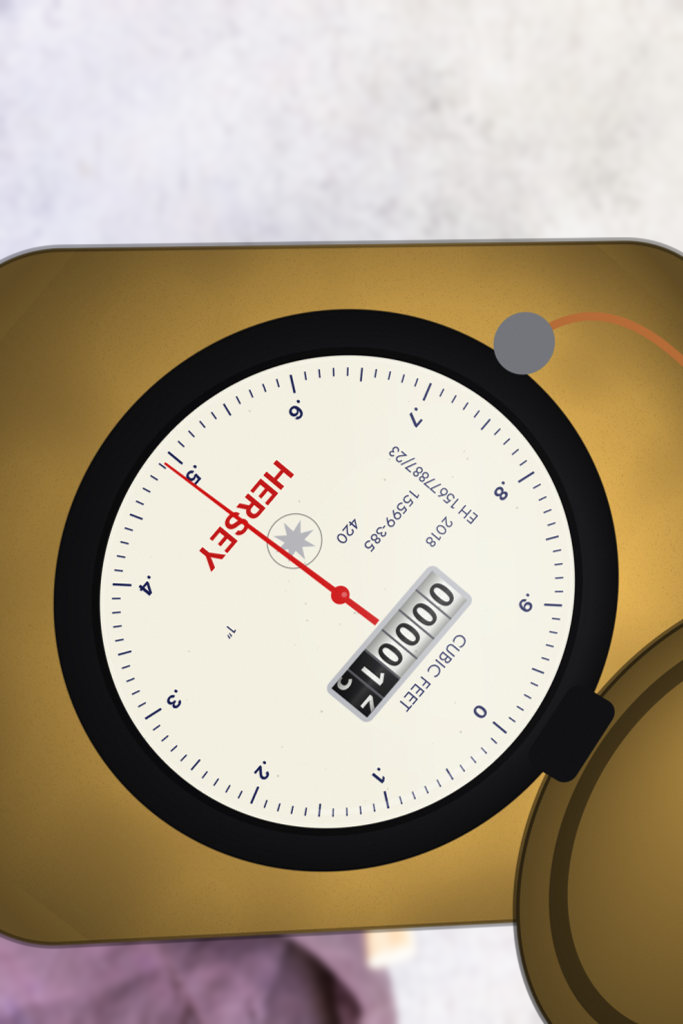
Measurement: 12.49 ft³
